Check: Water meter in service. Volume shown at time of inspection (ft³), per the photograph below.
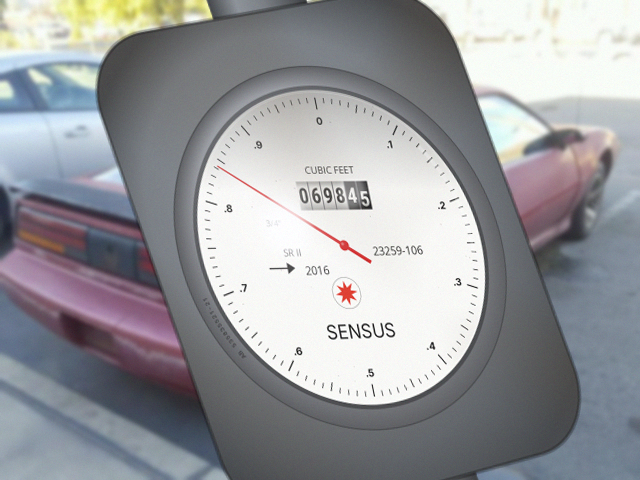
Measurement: 69844.84 ft³
